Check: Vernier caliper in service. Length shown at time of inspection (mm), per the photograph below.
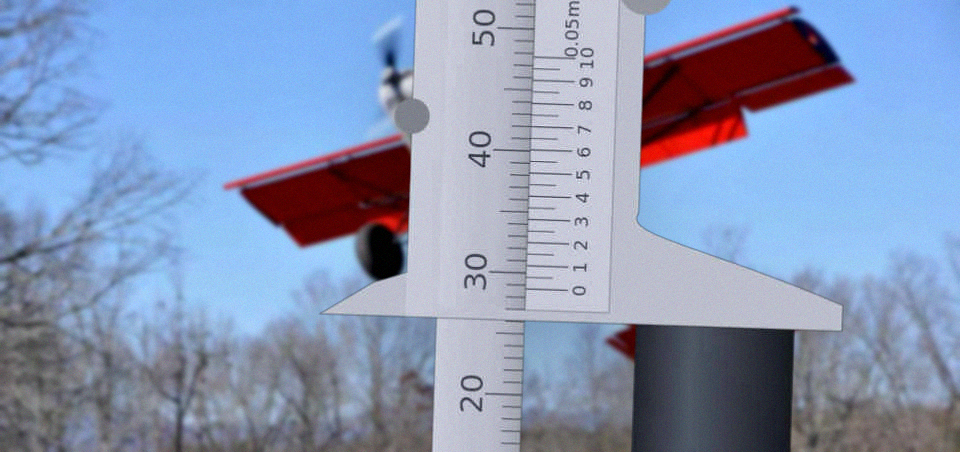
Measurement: 28.7 mm
